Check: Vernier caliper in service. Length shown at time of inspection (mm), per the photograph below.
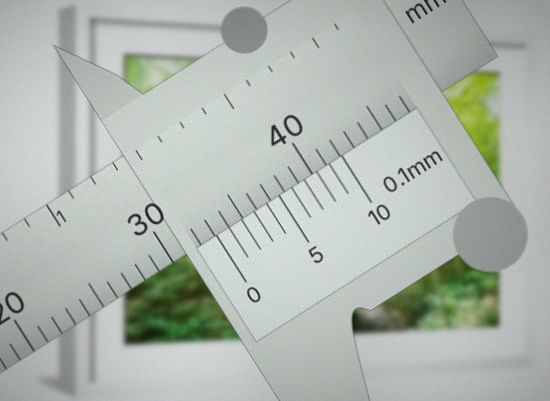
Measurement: 33.1 mm
